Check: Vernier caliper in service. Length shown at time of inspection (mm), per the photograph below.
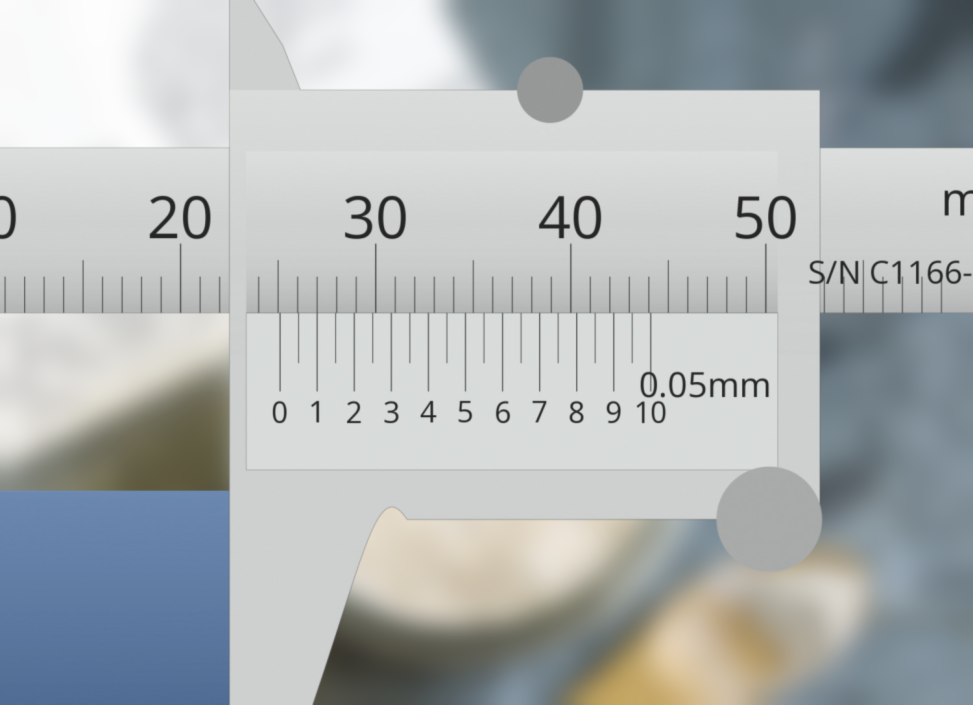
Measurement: 25.1 mm
